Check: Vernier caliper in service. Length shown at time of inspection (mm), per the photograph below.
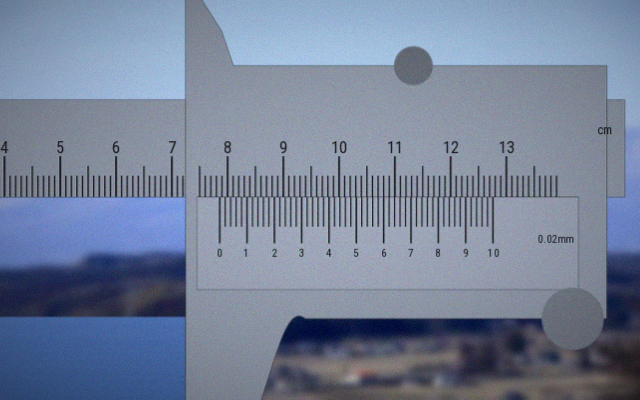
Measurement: 78.6 mm
